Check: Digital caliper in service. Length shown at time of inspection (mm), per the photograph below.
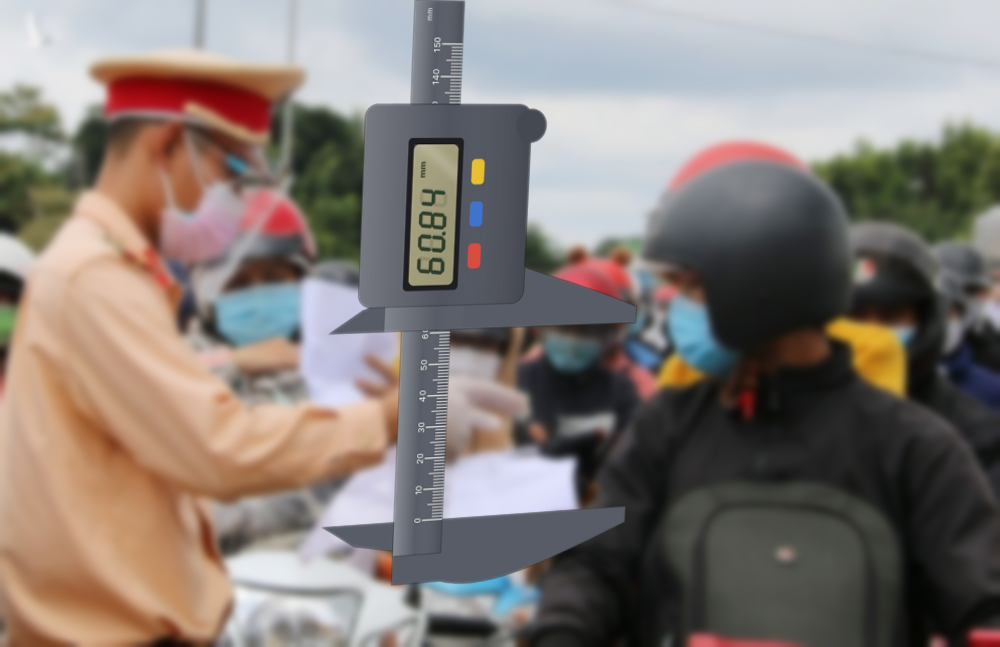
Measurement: 60.84 mm
